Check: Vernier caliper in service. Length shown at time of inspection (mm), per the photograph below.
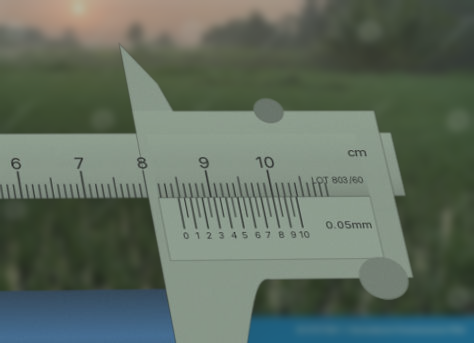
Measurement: 84.8 mm
